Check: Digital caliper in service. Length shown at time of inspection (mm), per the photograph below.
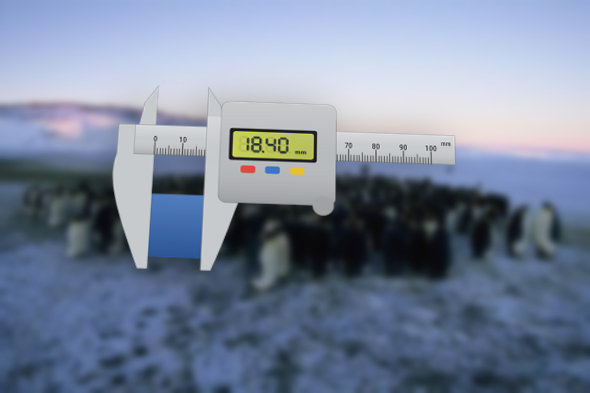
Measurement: 18.40 mm
